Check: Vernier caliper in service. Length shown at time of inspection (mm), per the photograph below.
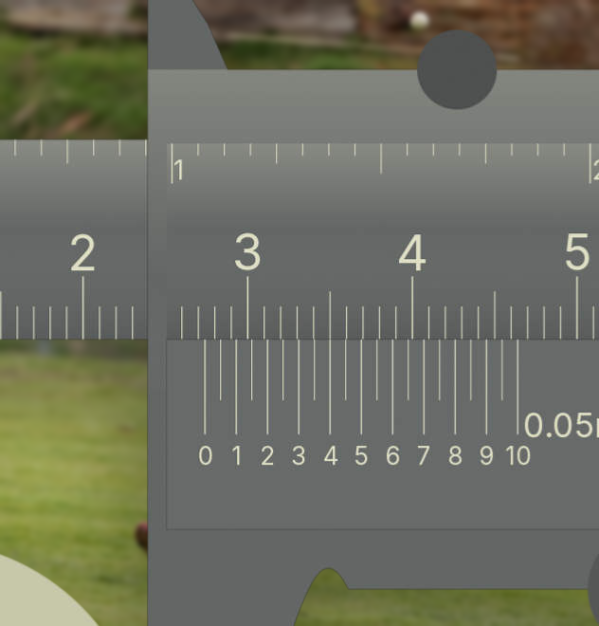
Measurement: 27.4 mm
